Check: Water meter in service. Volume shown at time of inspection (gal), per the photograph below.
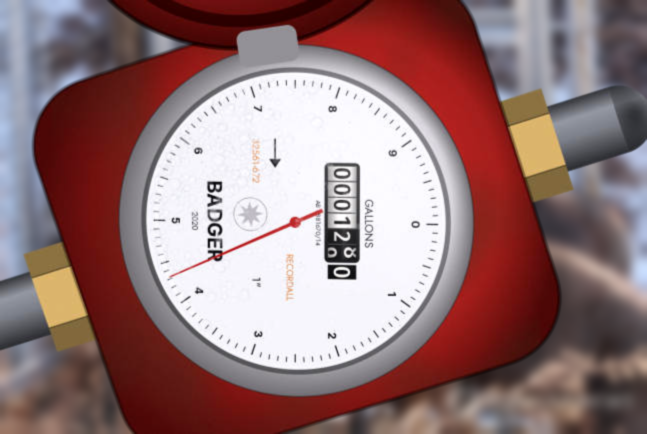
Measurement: 1284.3 gal
